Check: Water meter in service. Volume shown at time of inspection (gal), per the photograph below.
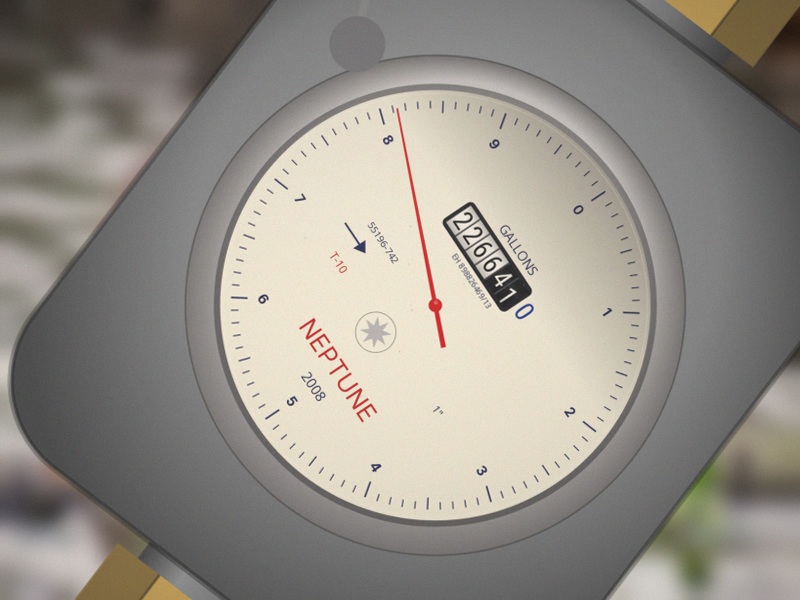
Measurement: 2266408.1 gal
